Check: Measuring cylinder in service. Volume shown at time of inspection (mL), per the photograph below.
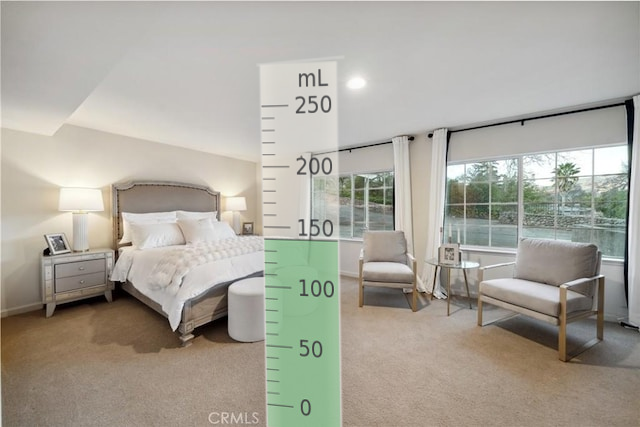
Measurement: 140 mL
